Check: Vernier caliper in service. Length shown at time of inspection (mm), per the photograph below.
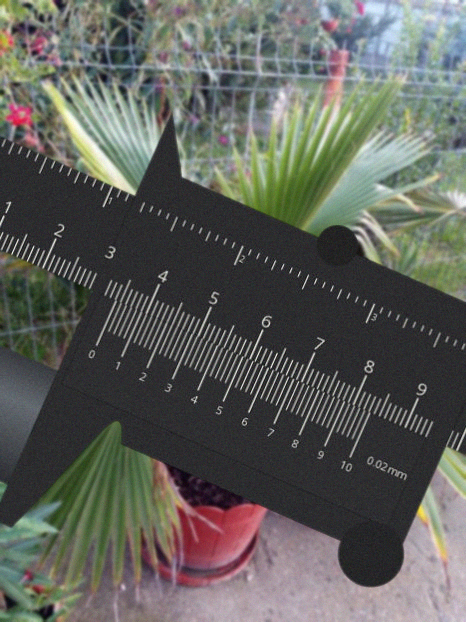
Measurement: 34.2 mm
